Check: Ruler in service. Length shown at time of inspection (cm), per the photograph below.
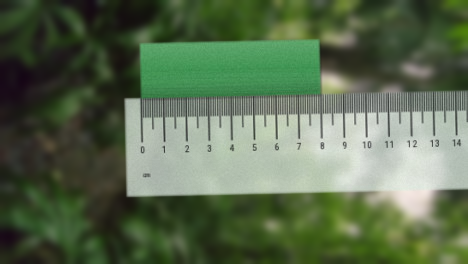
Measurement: 8 cm
